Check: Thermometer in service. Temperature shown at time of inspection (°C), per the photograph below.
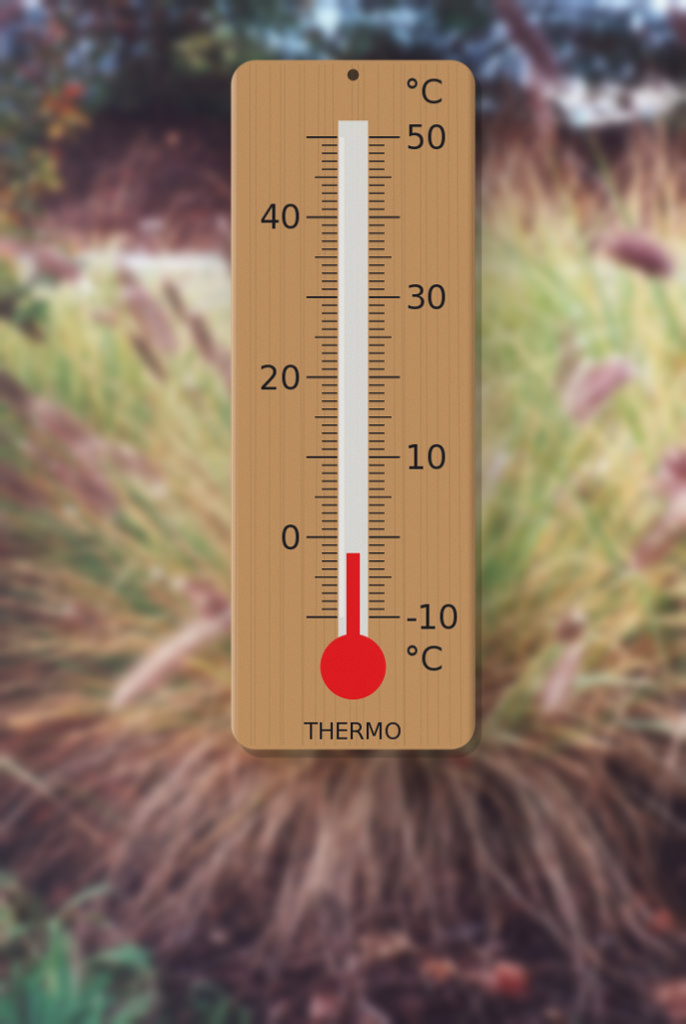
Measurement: -2 °C
